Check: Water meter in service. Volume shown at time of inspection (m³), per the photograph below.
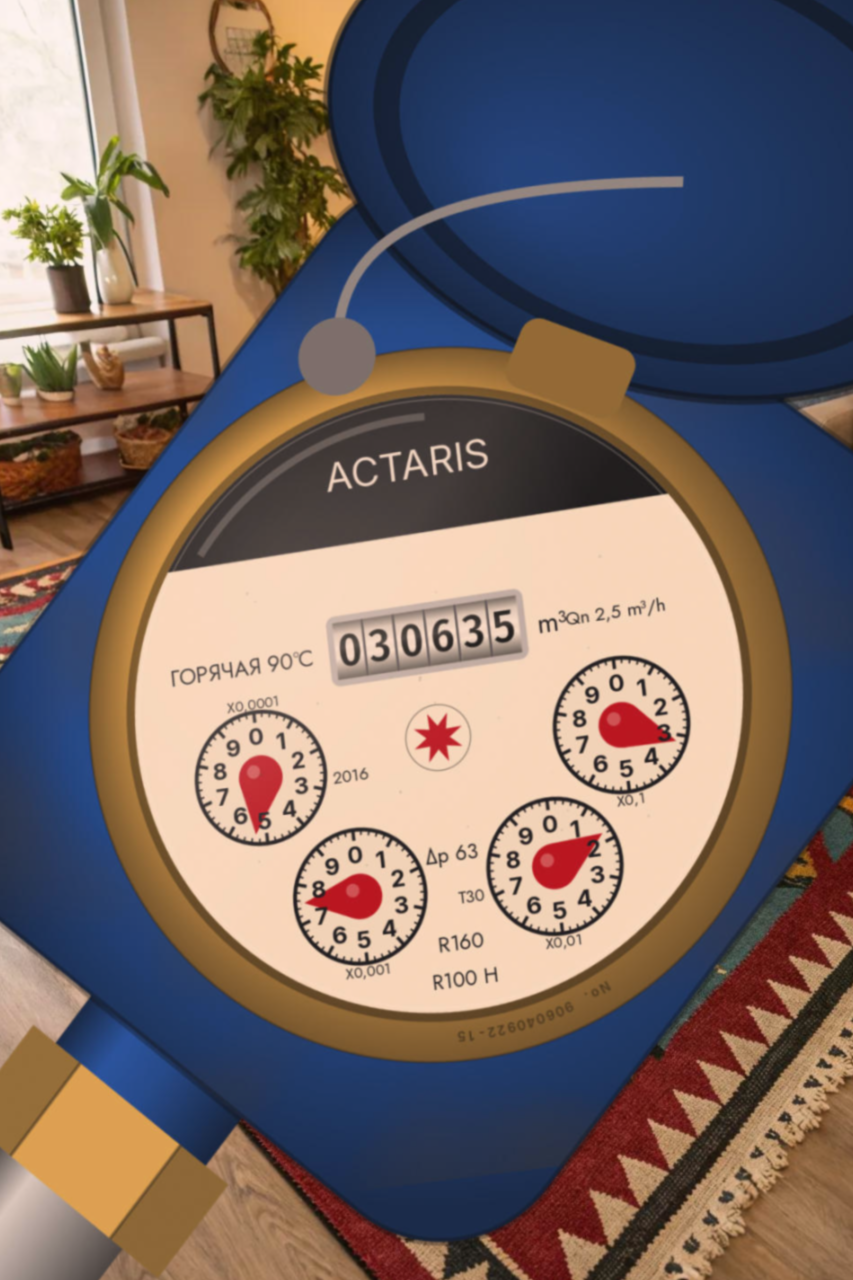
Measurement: 30635.3175 m³
